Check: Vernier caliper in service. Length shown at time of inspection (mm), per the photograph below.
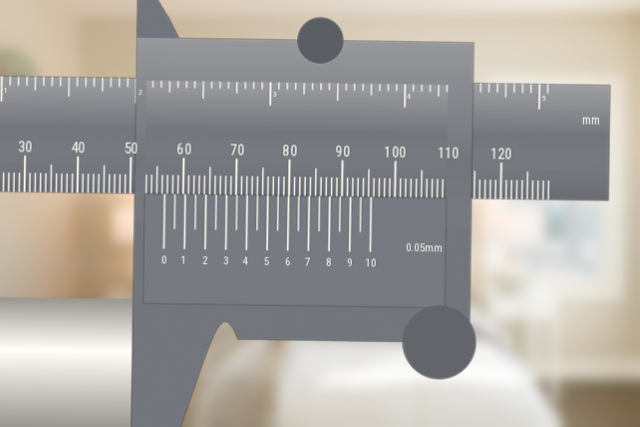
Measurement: 56.5 mm
